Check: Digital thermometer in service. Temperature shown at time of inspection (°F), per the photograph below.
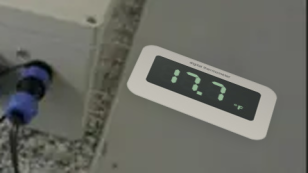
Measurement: 17.7 °F
